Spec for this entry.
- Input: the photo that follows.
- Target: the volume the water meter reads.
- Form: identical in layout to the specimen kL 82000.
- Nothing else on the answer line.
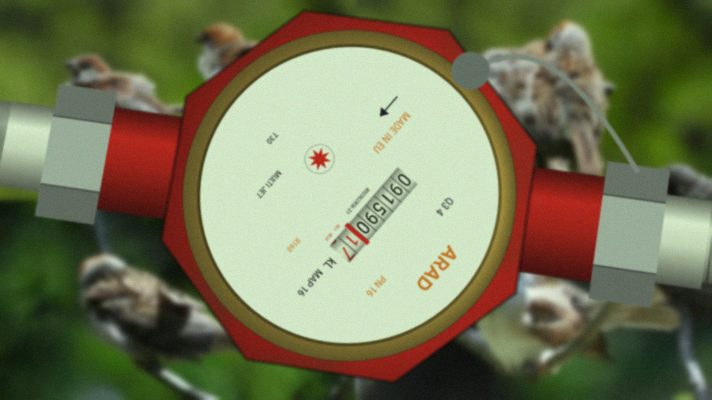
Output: kL 91590.17
